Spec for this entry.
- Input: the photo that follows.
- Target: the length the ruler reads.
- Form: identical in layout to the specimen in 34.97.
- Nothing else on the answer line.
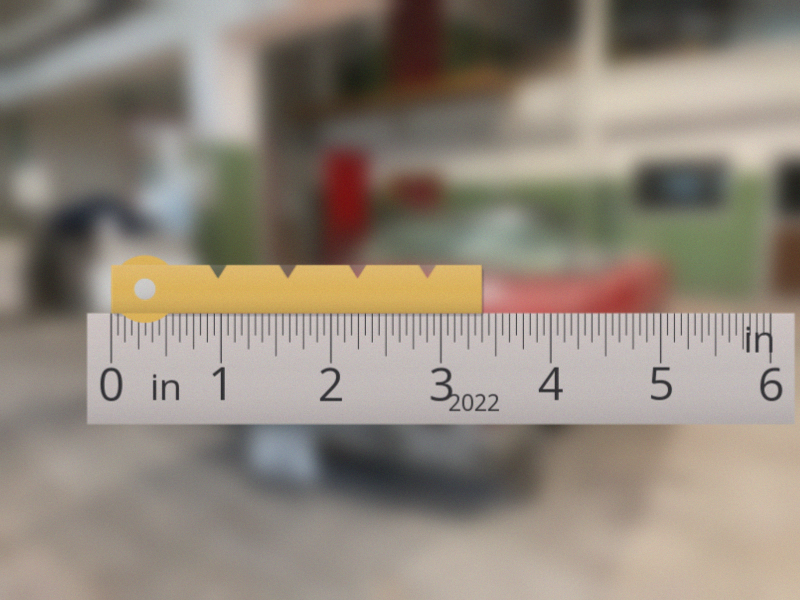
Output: in 3.375
